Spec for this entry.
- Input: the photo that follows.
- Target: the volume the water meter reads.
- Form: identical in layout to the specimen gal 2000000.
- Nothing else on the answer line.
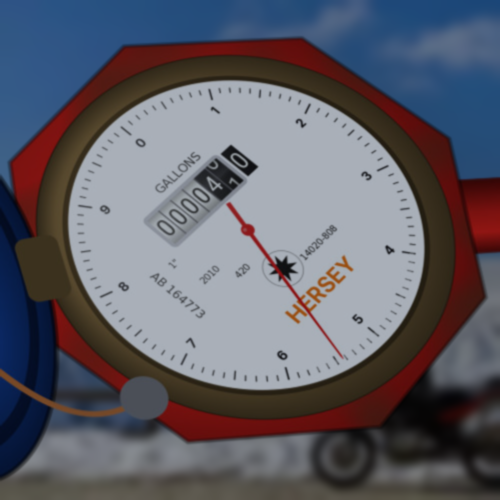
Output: gal 405.4
